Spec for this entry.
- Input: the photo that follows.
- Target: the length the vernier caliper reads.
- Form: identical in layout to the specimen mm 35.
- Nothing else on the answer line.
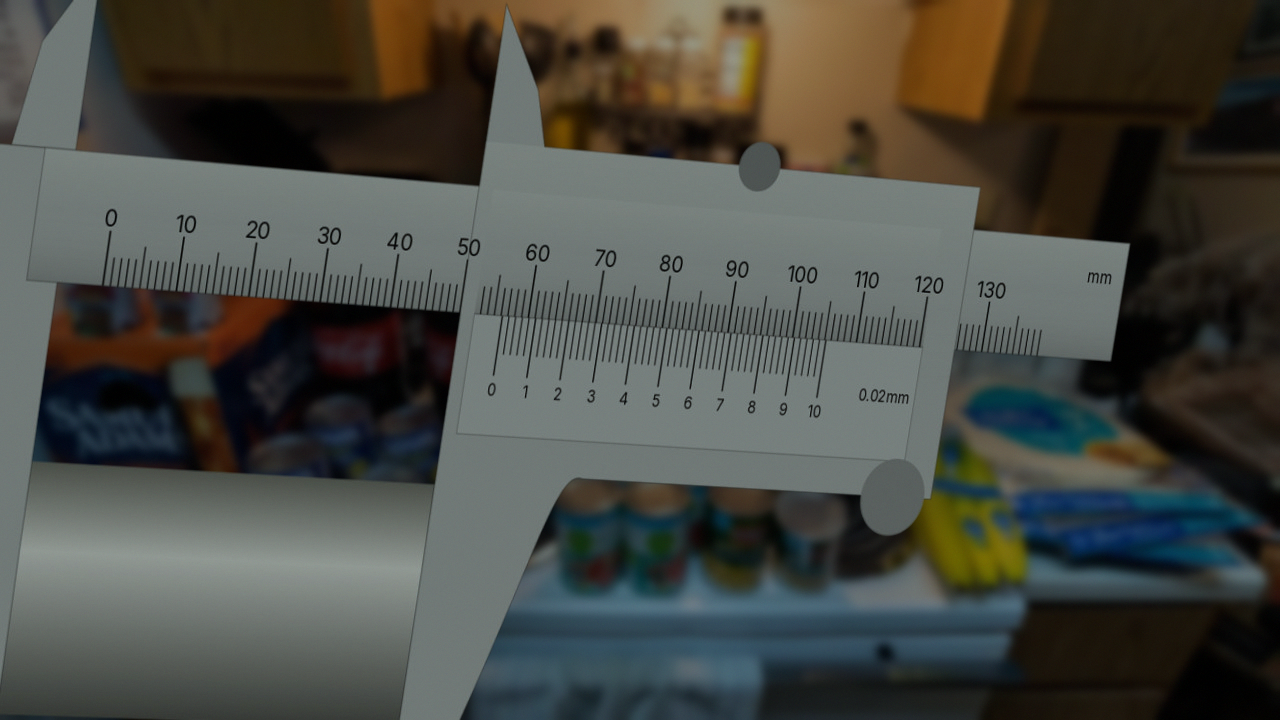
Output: mm 56.2
